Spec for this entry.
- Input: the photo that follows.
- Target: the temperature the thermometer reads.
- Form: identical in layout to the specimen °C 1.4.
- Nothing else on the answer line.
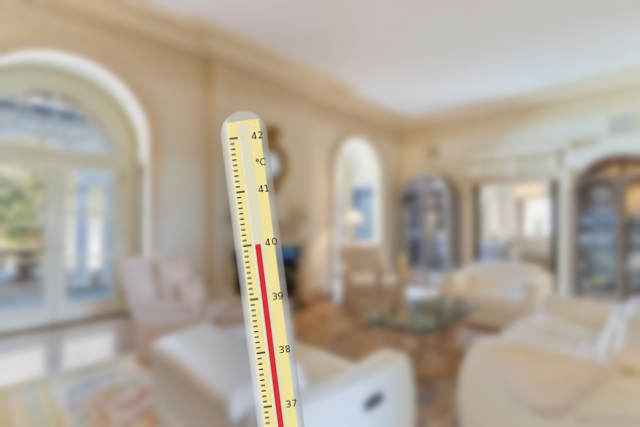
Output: °C 40
